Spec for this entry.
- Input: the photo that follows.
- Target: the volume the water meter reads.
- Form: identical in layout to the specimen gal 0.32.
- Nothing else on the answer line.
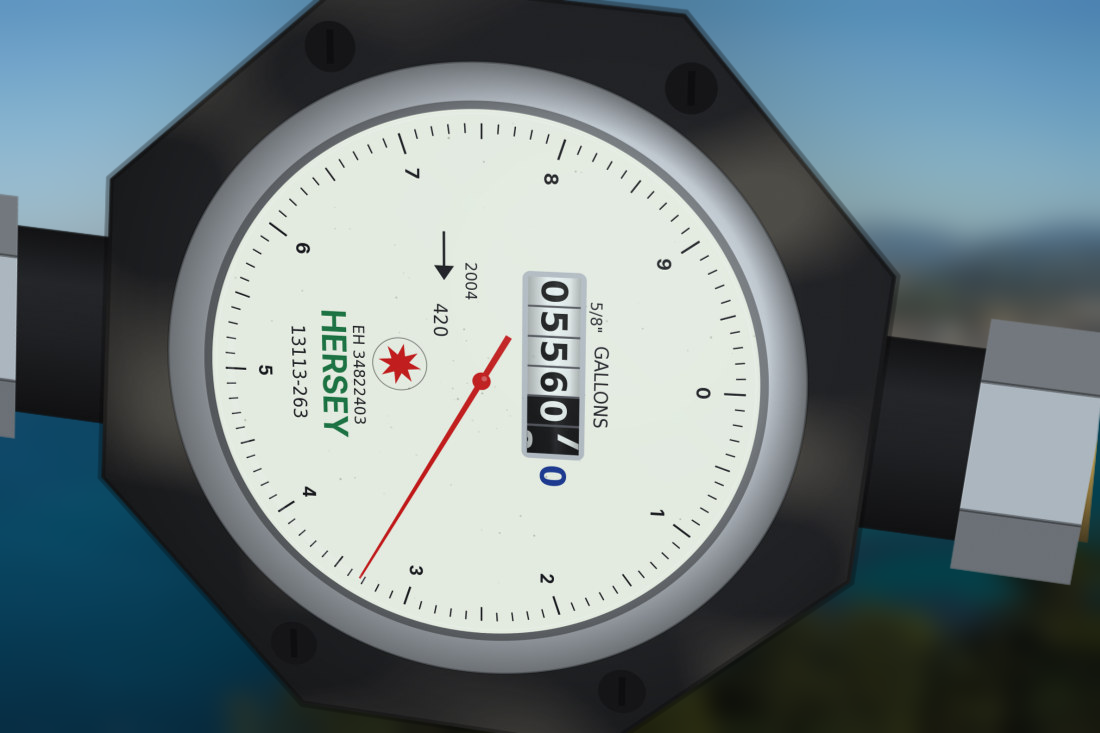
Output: gal 556073.3
